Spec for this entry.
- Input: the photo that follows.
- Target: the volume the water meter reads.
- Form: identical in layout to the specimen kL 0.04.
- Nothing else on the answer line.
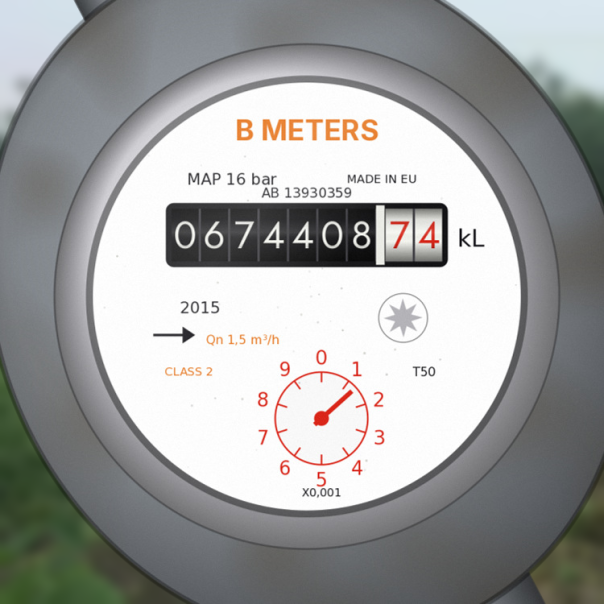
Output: kL 674408.741
